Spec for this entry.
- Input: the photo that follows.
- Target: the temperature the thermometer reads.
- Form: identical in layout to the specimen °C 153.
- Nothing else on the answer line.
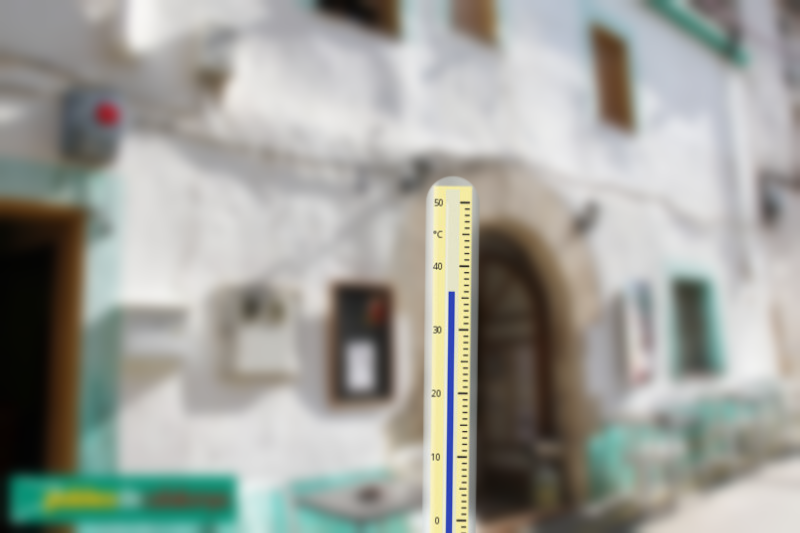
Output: °C 36
